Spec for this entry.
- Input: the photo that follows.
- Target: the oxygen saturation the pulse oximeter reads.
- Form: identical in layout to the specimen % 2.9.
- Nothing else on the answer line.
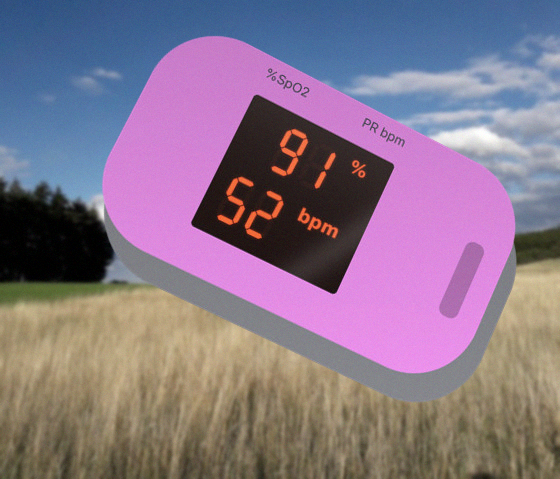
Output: % 91
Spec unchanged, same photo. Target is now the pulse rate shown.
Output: bpm 52
